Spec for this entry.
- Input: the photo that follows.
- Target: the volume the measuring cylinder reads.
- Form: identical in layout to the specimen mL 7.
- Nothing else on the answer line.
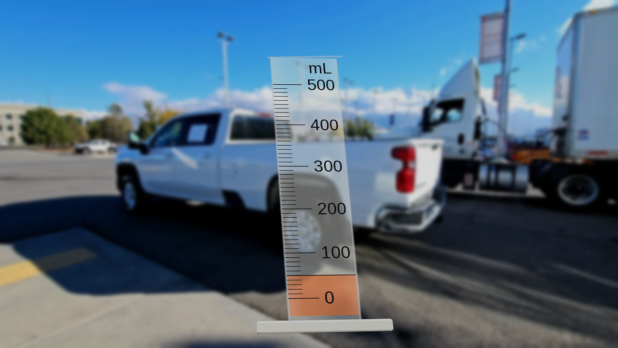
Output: mL 50
